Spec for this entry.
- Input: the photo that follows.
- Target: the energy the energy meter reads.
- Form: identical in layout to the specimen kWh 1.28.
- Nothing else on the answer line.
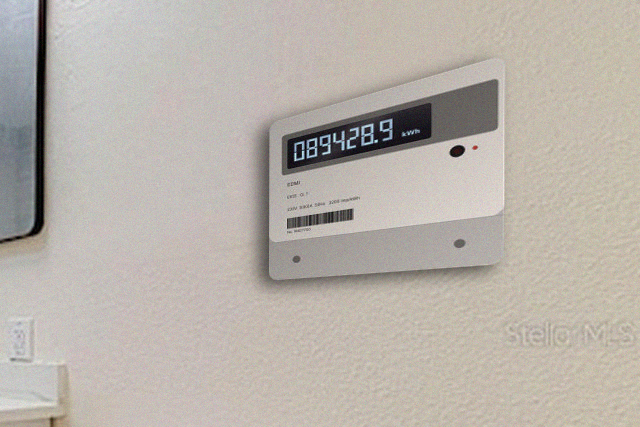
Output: kWh 89428.9
